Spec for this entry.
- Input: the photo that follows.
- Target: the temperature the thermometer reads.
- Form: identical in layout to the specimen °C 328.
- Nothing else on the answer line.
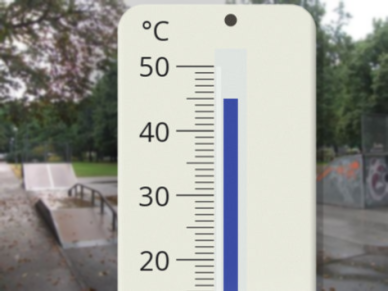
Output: °C 45
